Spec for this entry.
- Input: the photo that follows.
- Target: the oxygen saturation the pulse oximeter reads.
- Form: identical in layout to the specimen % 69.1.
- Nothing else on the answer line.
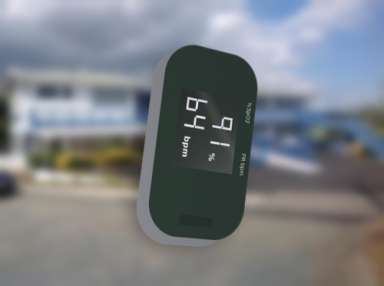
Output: % 91
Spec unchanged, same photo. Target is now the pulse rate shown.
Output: bpm 64
